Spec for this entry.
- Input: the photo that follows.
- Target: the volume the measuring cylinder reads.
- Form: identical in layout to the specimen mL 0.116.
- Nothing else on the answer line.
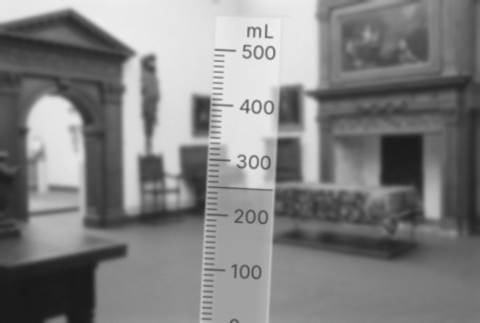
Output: mL 250
